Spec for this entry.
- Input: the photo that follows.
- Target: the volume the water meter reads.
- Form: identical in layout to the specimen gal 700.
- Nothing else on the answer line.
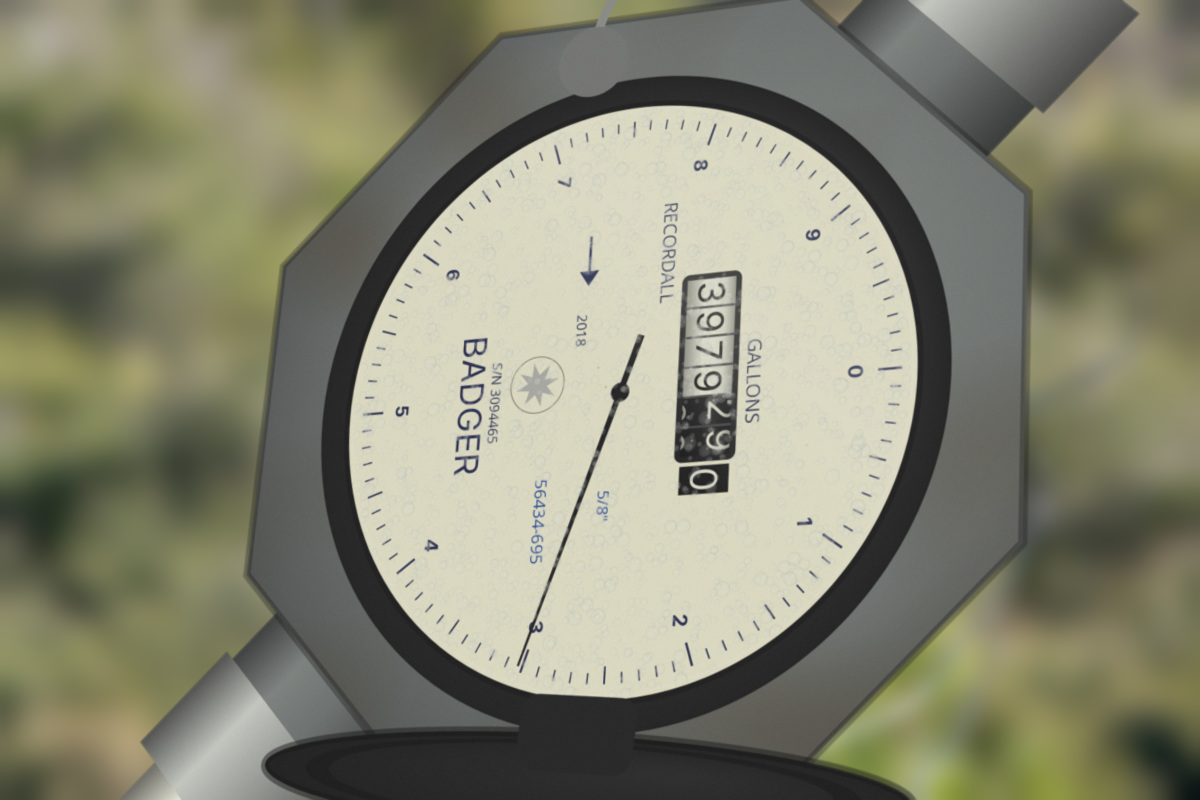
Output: gal 3979293.0
